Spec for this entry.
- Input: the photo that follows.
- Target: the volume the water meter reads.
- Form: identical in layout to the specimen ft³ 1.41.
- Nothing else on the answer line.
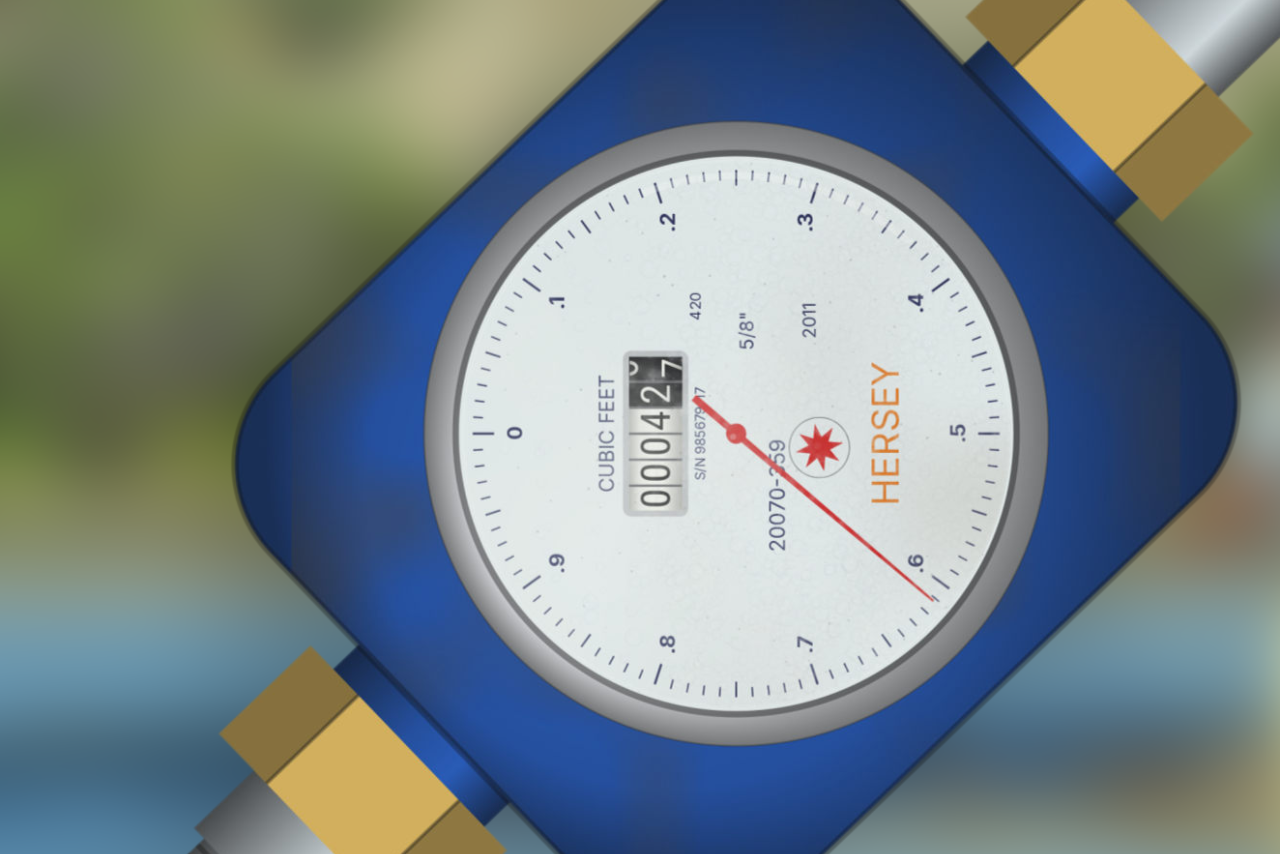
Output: ft³ 426.61
